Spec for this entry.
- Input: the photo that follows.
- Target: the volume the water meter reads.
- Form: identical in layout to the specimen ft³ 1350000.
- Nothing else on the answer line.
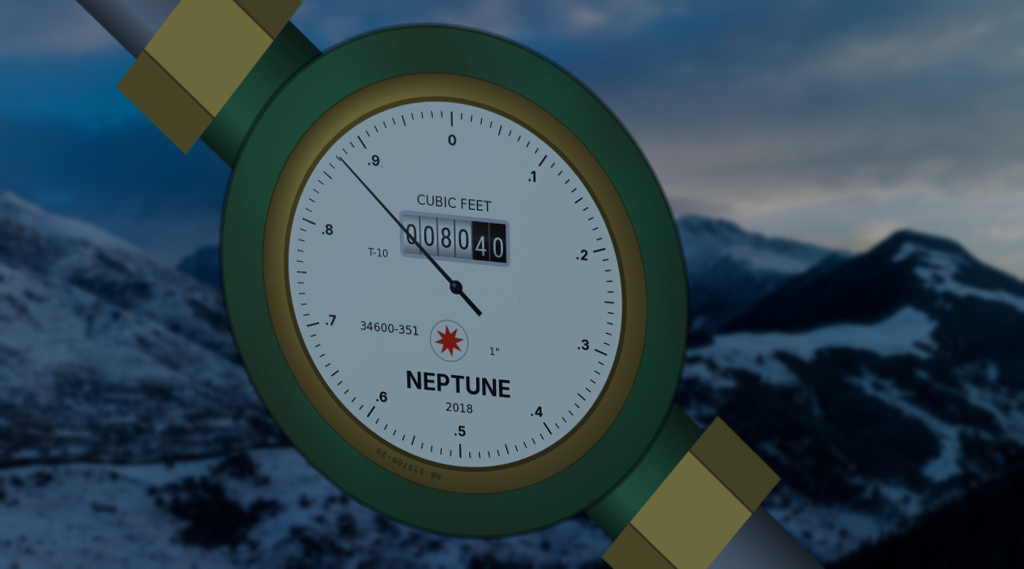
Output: ft³ 8039.87
